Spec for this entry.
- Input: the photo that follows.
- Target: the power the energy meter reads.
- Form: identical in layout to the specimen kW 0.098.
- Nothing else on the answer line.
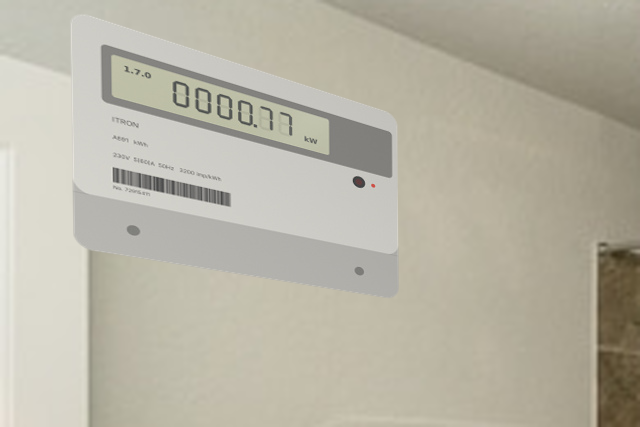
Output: kW 0.77
